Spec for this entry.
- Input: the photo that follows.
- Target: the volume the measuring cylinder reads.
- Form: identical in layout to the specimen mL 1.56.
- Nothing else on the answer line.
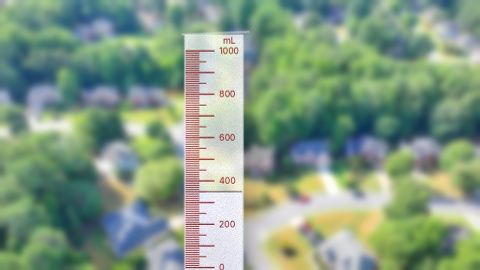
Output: mL 350
